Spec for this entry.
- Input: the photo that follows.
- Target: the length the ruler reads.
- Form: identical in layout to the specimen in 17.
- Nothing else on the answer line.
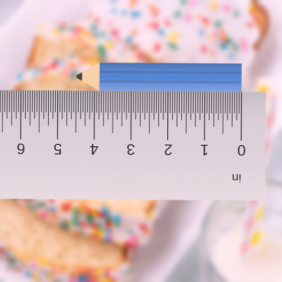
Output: in 4.5
